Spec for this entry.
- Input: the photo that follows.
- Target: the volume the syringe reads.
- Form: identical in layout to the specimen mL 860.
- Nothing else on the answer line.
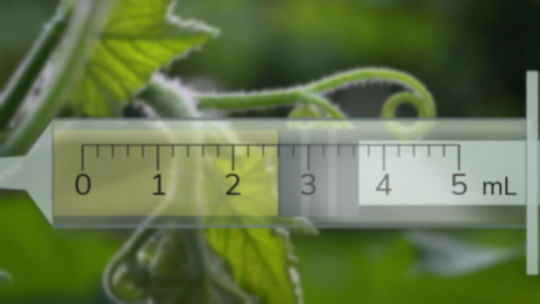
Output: mL 2.6
